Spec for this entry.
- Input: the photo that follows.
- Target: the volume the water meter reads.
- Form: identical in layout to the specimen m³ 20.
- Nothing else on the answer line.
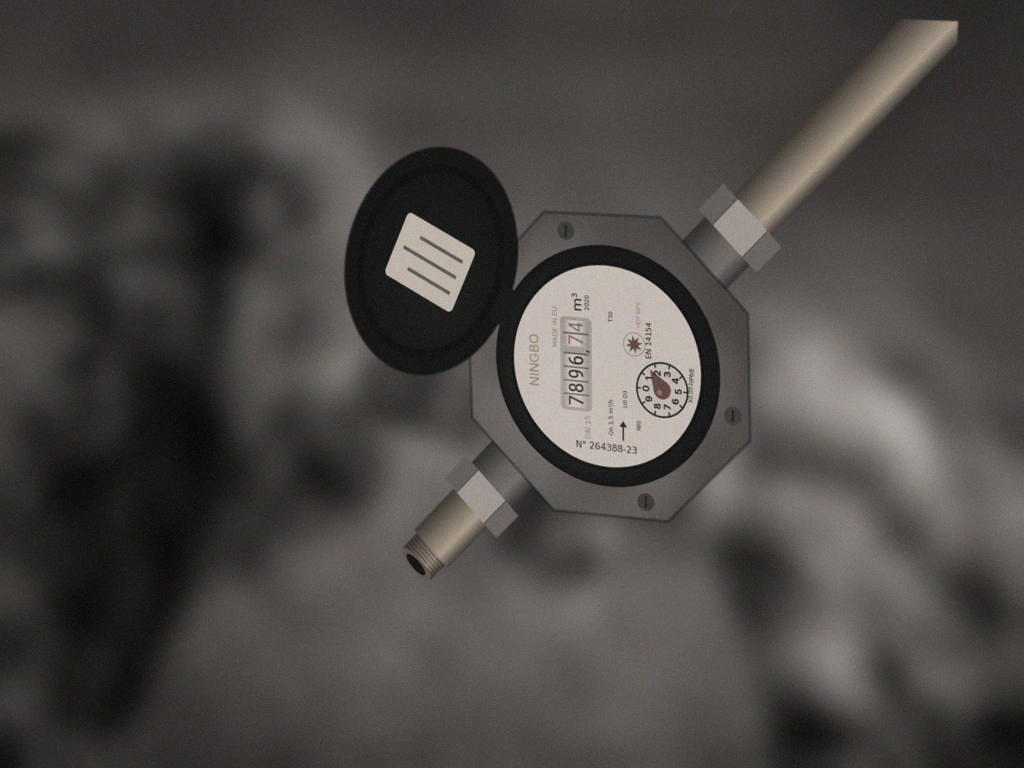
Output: m³ 7896.741
